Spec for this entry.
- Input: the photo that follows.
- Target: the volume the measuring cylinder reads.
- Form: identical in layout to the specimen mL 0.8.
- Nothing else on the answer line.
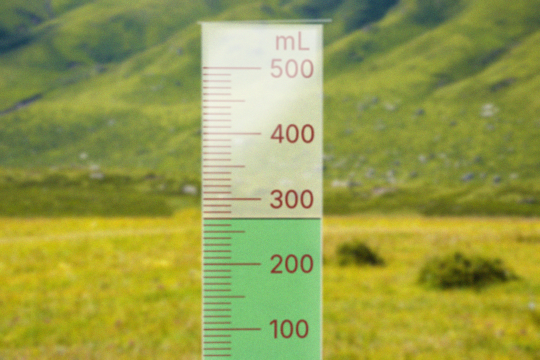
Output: mL 270
